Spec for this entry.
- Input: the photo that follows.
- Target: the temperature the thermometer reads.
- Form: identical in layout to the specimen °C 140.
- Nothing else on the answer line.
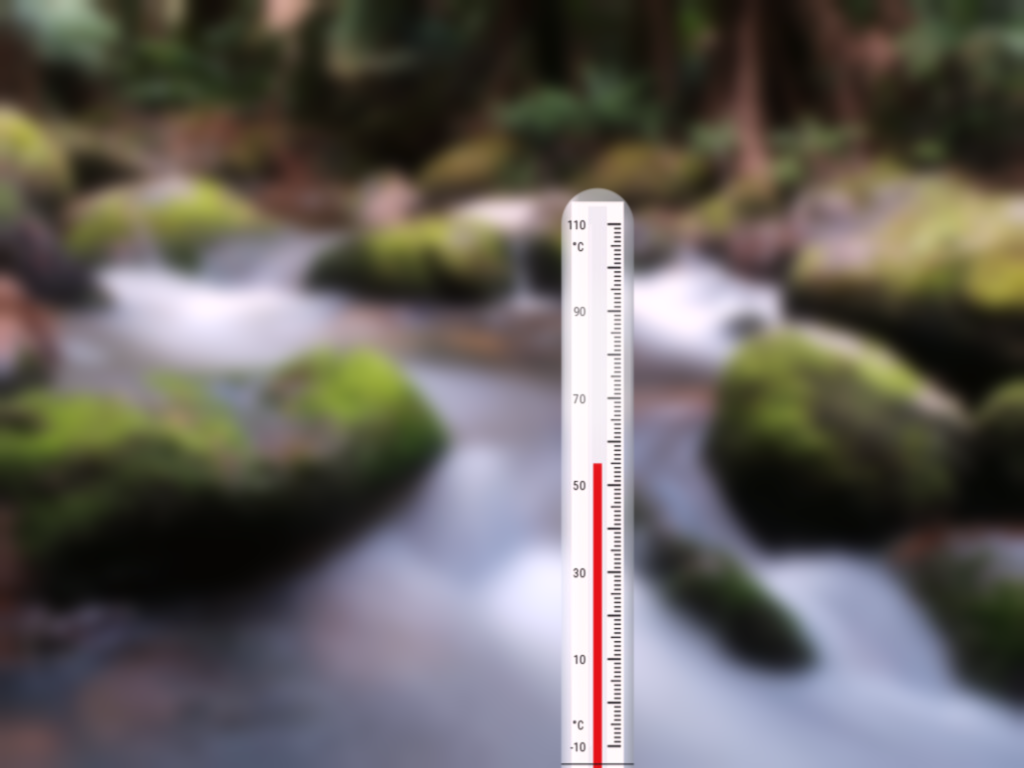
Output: °C 55
